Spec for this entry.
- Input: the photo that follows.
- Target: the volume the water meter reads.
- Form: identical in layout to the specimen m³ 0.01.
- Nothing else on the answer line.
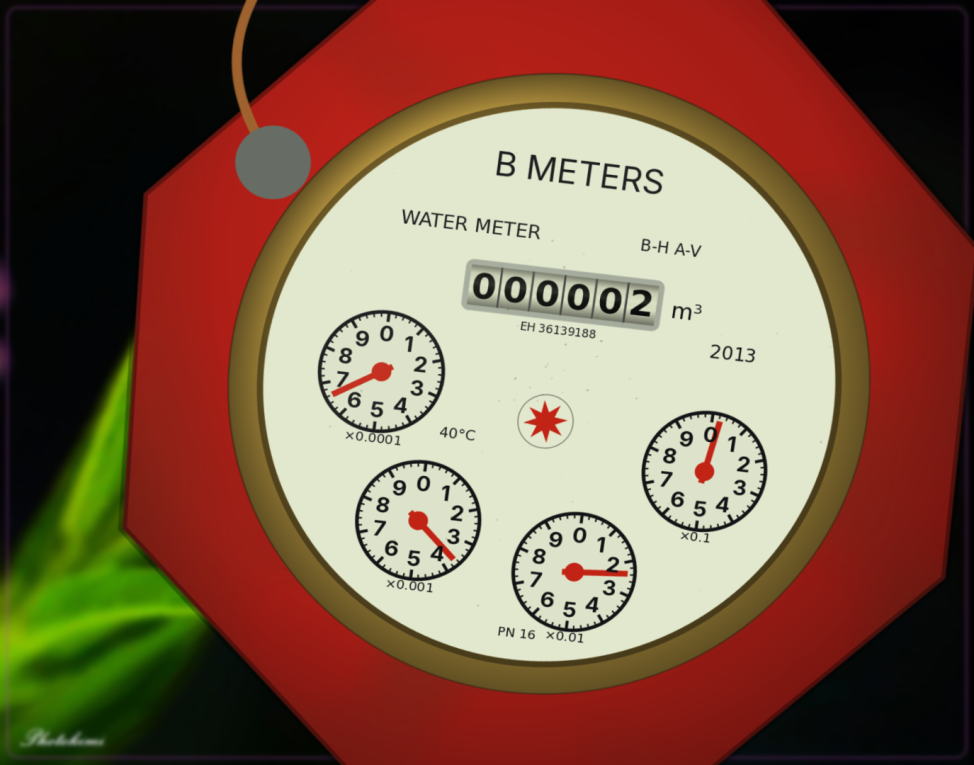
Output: m³ 2.0236
